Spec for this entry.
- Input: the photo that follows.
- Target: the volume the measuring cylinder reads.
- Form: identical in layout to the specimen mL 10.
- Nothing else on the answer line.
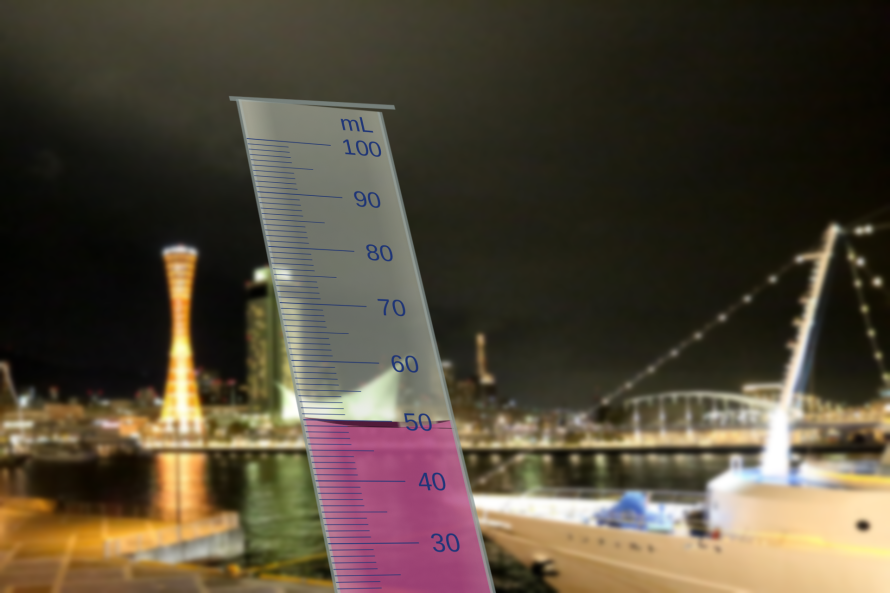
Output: mL 49
